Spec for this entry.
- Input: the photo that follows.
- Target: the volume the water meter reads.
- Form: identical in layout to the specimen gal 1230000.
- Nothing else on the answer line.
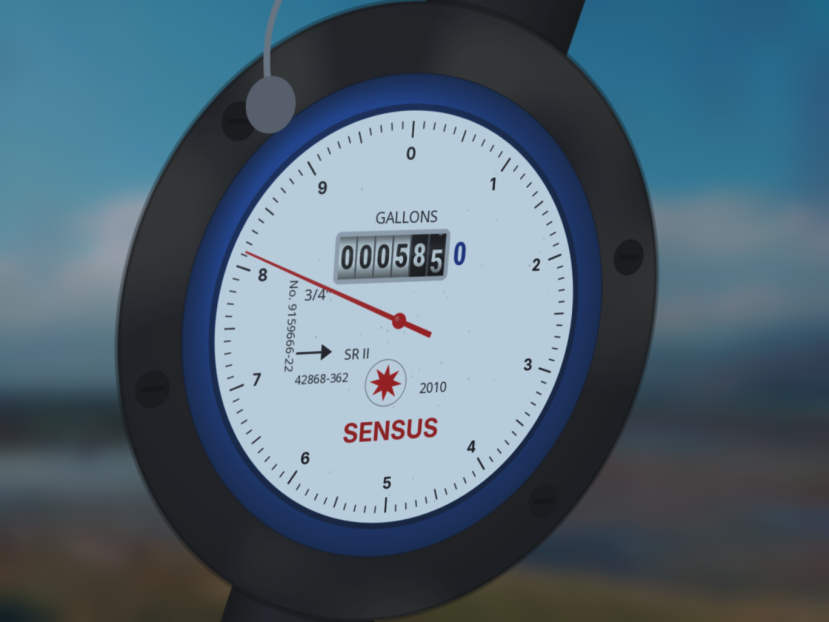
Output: gal 5848.1
